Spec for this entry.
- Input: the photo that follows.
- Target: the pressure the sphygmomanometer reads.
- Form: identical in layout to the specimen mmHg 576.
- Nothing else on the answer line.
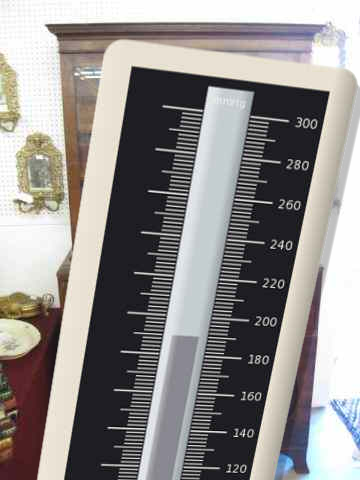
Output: mmHg 190
